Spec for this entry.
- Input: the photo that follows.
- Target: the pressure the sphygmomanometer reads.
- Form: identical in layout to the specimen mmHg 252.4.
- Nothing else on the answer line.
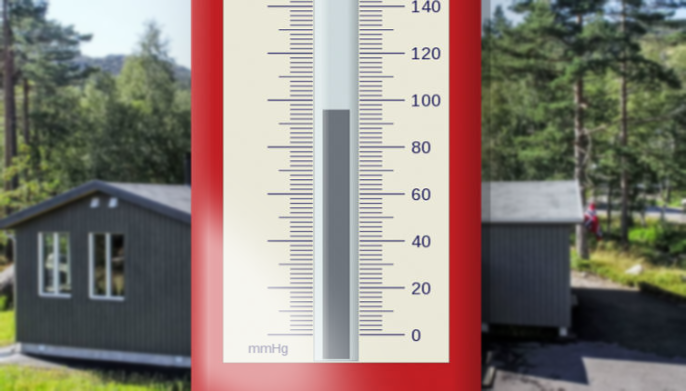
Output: mmHg 96
